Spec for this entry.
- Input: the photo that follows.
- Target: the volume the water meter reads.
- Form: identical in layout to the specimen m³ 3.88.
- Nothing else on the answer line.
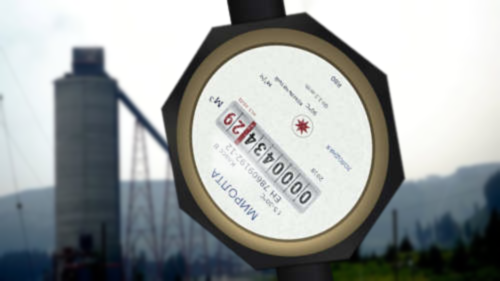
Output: m³ 434.29
